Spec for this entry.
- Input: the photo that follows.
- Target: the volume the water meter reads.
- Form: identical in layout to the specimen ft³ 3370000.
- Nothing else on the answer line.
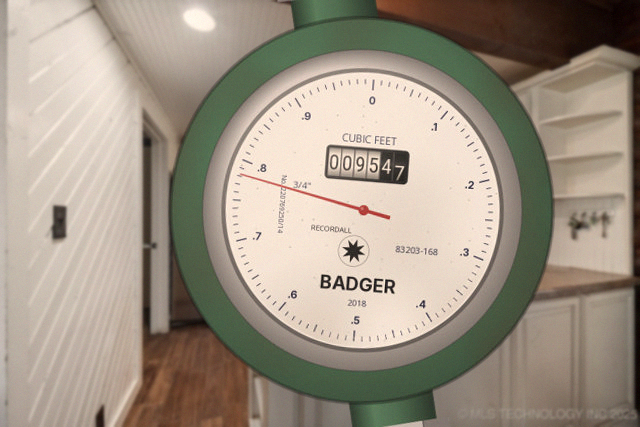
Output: ft³ 9546.78
